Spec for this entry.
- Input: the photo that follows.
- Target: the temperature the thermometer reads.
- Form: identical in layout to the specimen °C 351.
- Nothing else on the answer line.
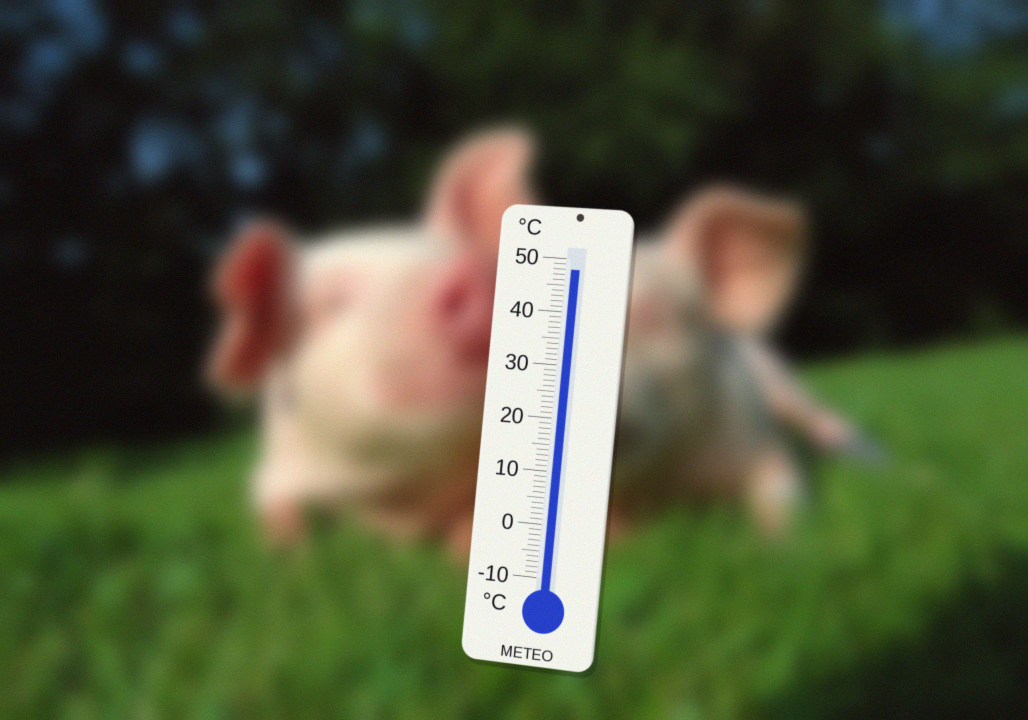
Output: °C 48
